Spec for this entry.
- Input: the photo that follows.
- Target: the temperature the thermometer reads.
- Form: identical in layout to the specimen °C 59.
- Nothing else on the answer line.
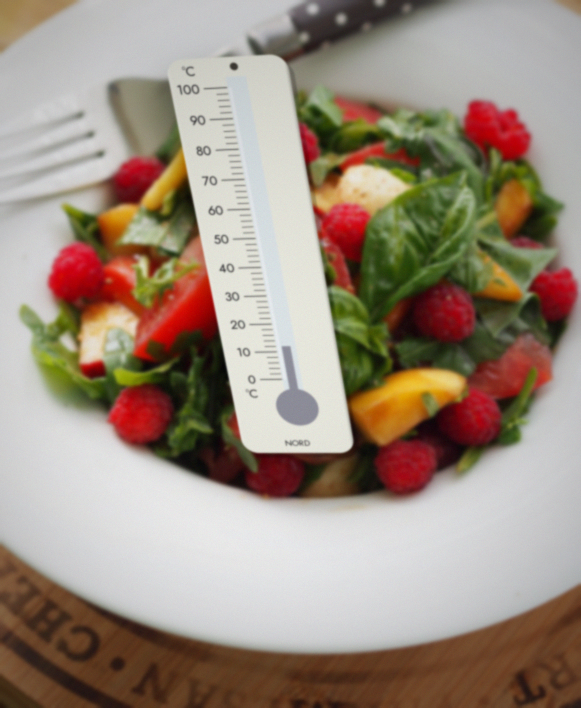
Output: °C 12
